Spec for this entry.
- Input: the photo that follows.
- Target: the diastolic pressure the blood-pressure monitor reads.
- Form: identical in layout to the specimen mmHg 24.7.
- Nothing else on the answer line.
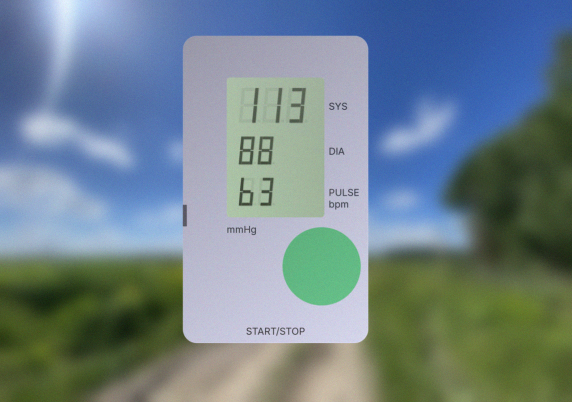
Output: mmHg 88
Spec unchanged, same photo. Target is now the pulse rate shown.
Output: bpm 63
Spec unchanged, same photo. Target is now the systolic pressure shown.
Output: mmHg 113
